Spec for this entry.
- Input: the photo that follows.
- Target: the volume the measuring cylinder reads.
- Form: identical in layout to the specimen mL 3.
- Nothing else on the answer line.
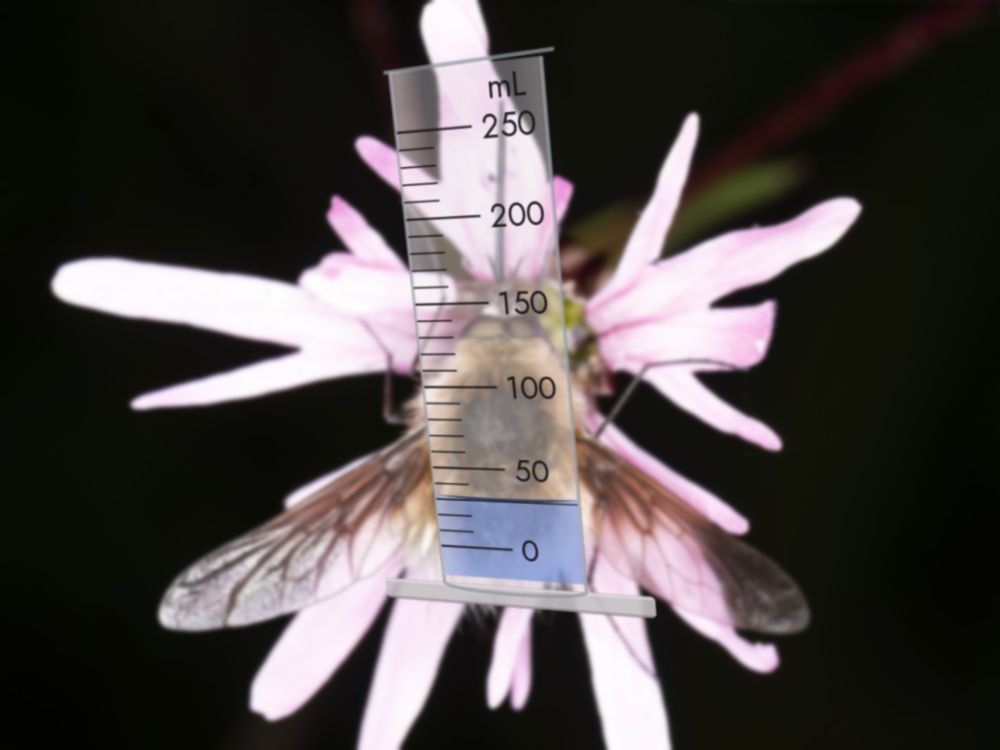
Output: mL 30
